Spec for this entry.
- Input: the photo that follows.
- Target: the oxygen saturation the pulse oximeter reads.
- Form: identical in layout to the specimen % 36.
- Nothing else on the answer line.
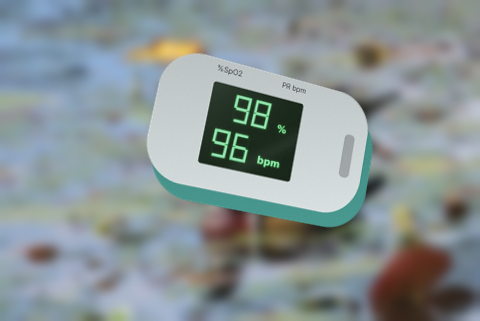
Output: % 98
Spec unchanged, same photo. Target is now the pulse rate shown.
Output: bpm 96
